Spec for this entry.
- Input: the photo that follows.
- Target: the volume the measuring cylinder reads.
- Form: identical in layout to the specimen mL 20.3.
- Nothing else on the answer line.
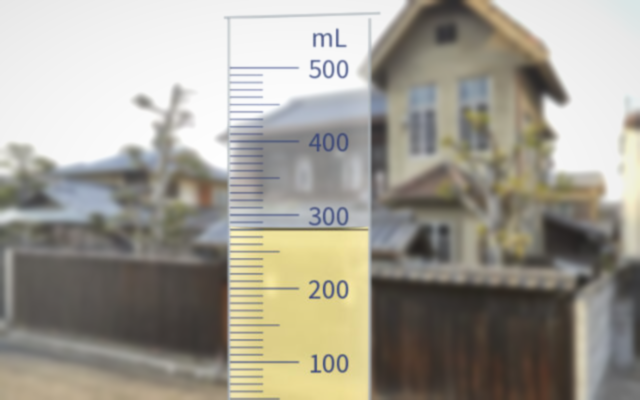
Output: mL 280
